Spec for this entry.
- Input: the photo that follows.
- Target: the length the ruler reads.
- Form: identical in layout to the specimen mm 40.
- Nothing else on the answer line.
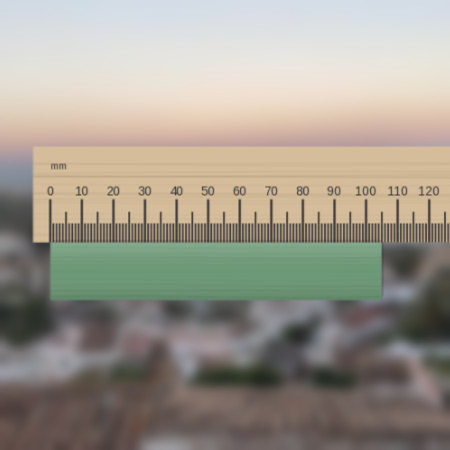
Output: mm 105
